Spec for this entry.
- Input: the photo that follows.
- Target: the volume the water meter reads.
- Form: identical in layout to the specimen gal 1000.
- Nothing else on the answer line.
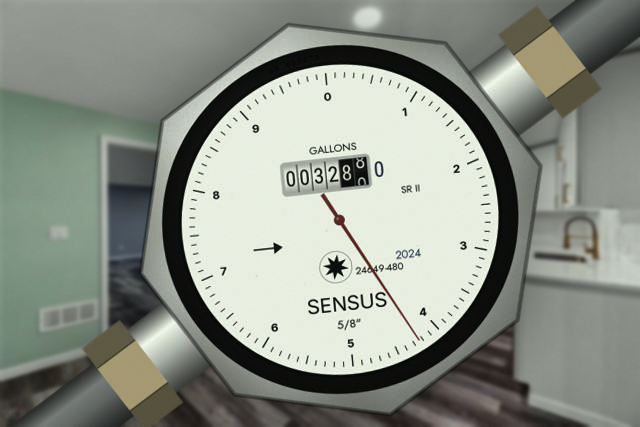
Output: gal 32884.2
